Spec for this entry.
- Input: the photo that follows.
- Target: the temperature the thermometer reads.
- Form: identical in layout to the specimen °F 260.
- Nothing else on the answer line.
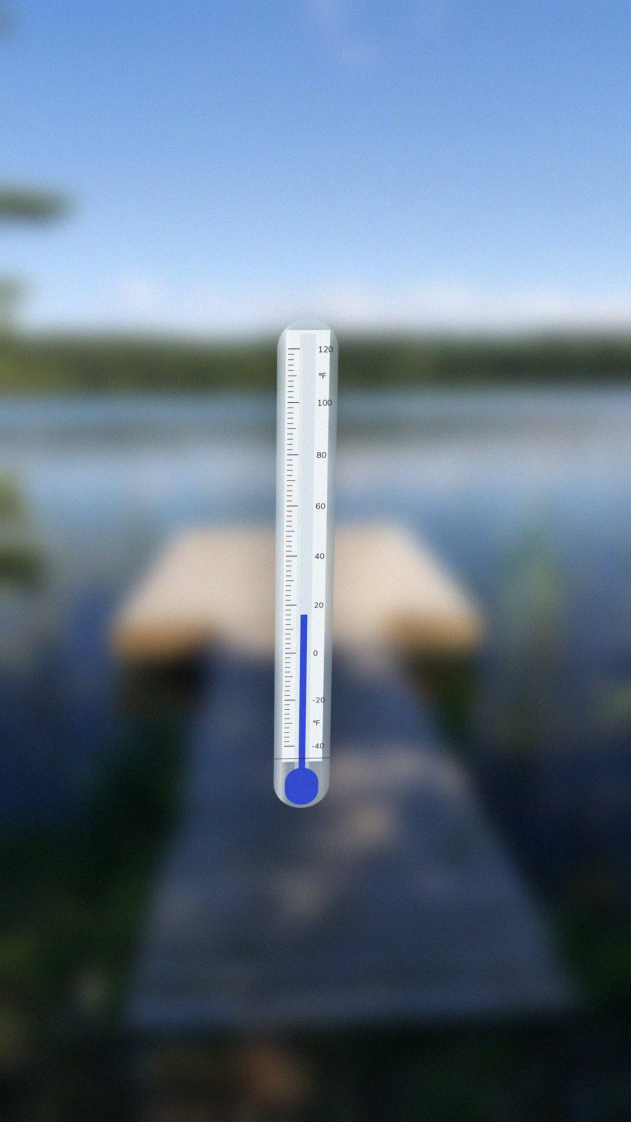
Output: °F 16
